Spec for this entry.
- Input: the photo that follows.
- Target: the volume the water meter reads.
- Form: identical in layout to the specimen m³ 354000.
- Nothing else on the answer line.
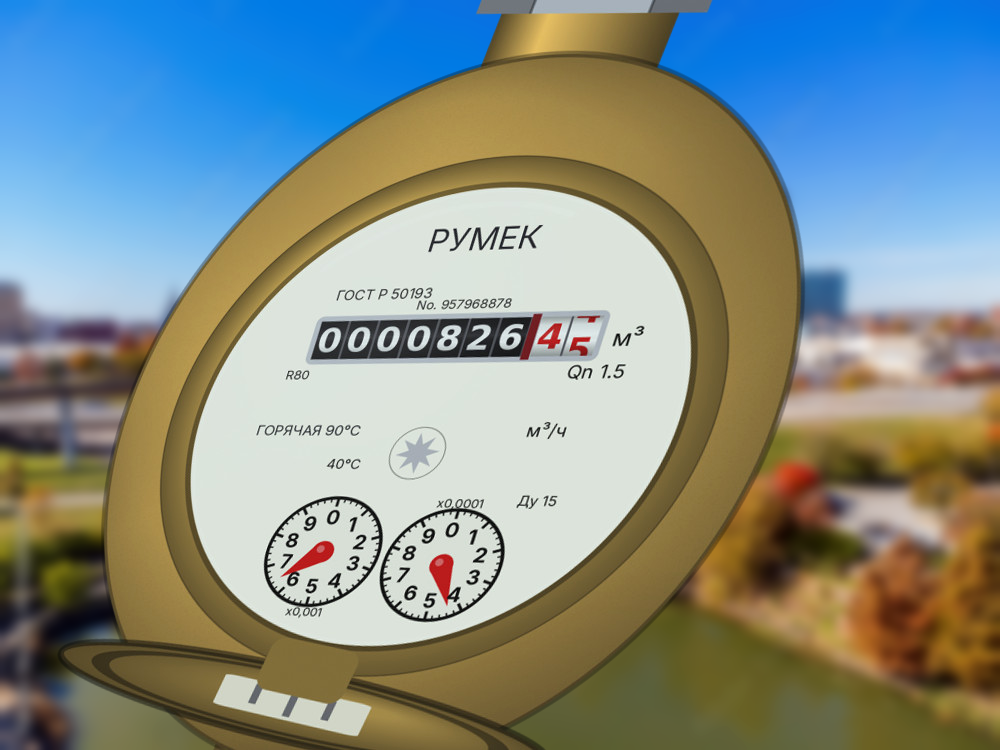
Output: m³ 826.4464
